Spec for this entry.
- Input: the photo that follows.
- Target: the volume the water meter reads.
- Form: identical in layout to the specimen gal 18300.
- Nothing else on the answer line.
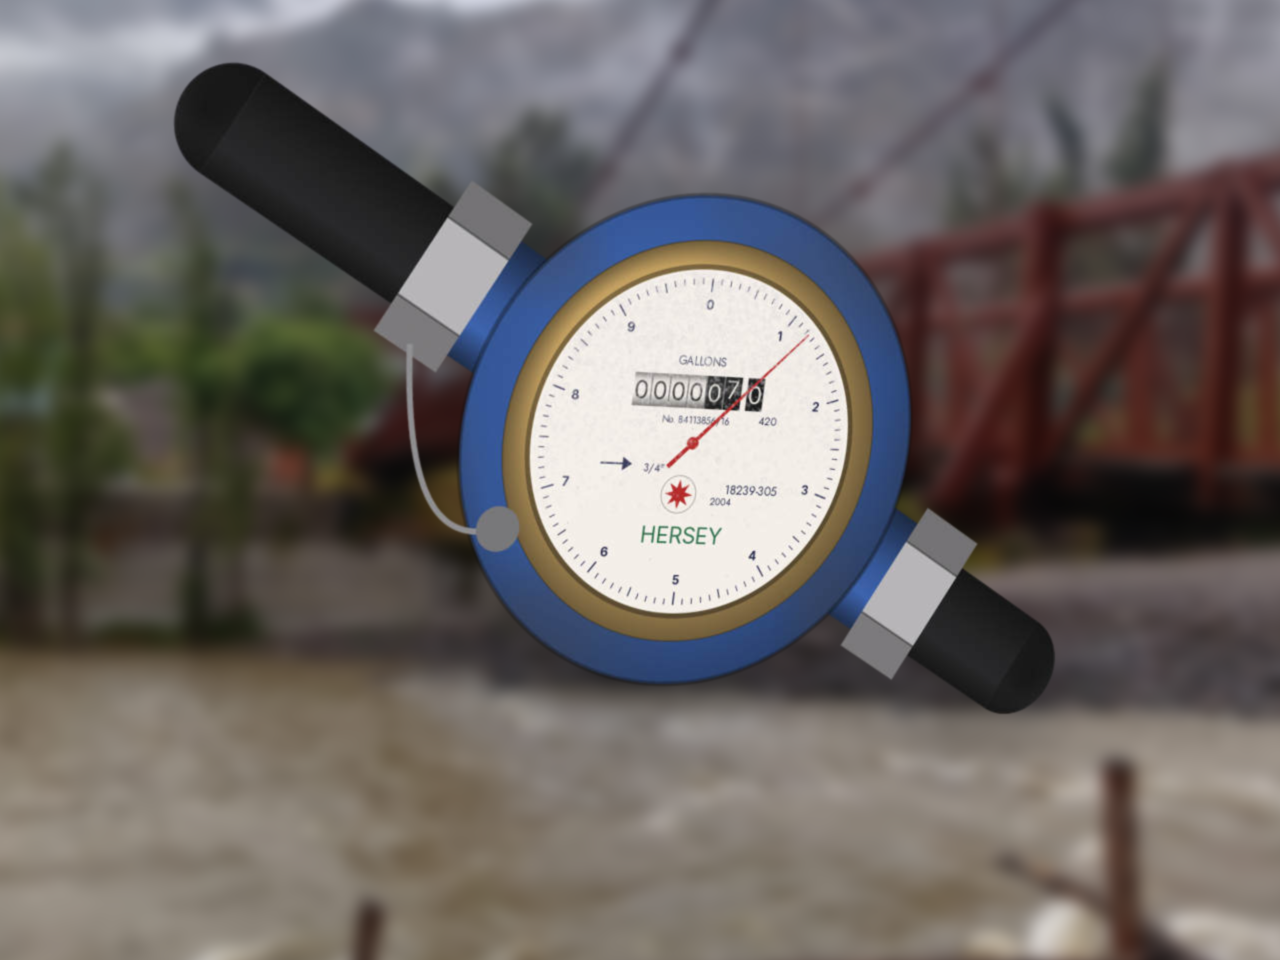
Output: gal 71.2
